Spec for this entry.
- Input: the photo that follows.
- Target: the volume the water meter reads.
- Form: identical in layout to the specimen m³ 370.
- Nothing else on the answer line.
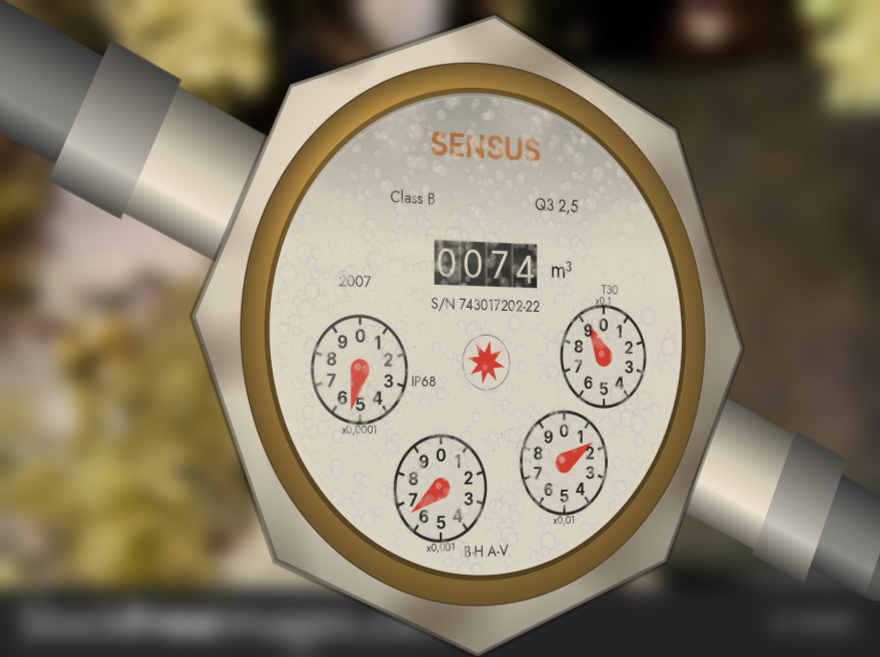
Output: m³ 73.9165
